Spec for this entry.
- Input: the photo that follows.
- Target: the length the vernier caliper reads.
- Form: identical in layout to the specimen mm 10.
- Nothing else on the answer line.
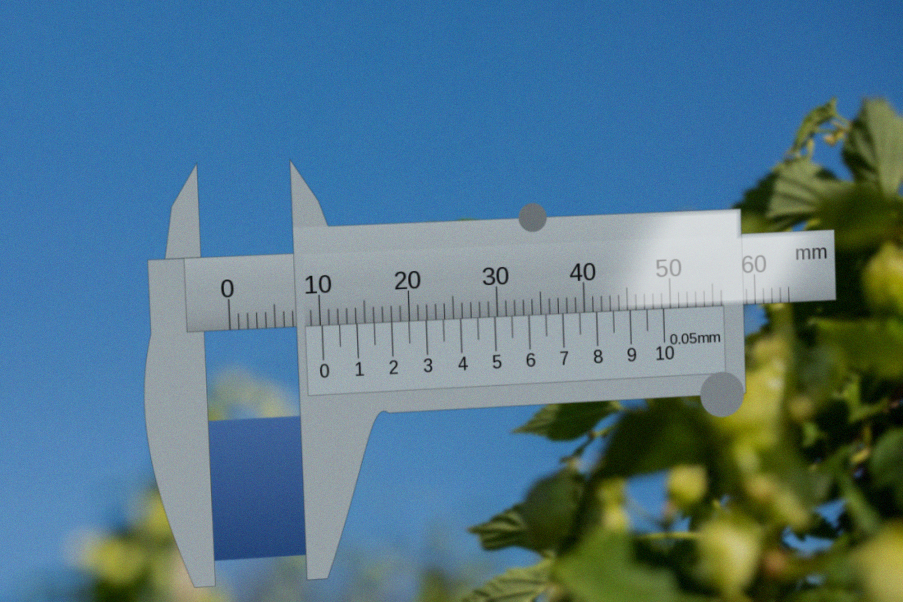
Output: mm 10.2
